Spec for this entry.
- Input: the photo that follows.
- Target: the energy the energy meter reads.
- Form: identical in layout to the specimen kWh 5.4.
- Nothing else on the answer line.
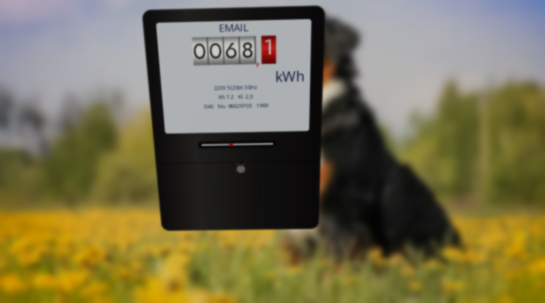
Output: kWh 68.1
